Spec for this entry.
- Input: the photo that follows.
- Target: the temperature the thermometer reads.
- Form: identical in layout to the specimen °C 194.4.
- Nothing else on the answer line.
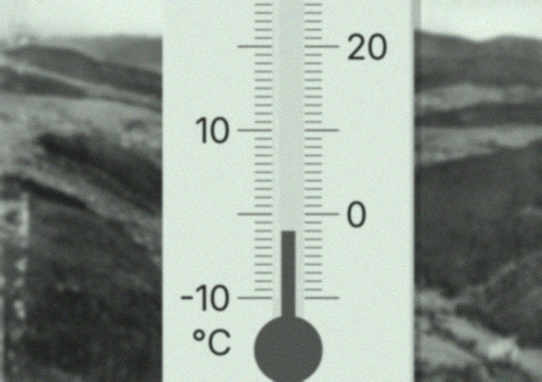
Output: °C -2
